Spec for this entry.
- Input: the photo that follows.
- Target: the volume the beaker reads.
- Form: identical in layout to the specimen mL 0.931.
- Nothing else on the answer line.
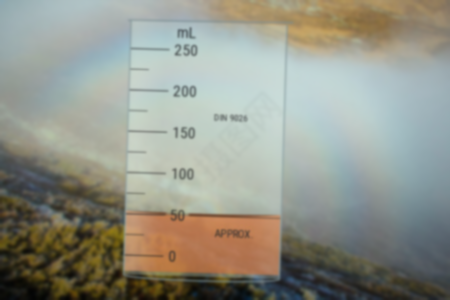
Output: mL 50
